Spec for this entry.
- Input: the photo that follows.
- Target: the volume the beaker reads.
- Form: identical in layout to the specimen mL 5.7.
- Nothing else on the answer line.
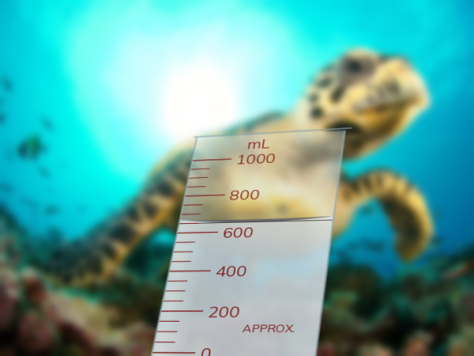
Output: mL 650
